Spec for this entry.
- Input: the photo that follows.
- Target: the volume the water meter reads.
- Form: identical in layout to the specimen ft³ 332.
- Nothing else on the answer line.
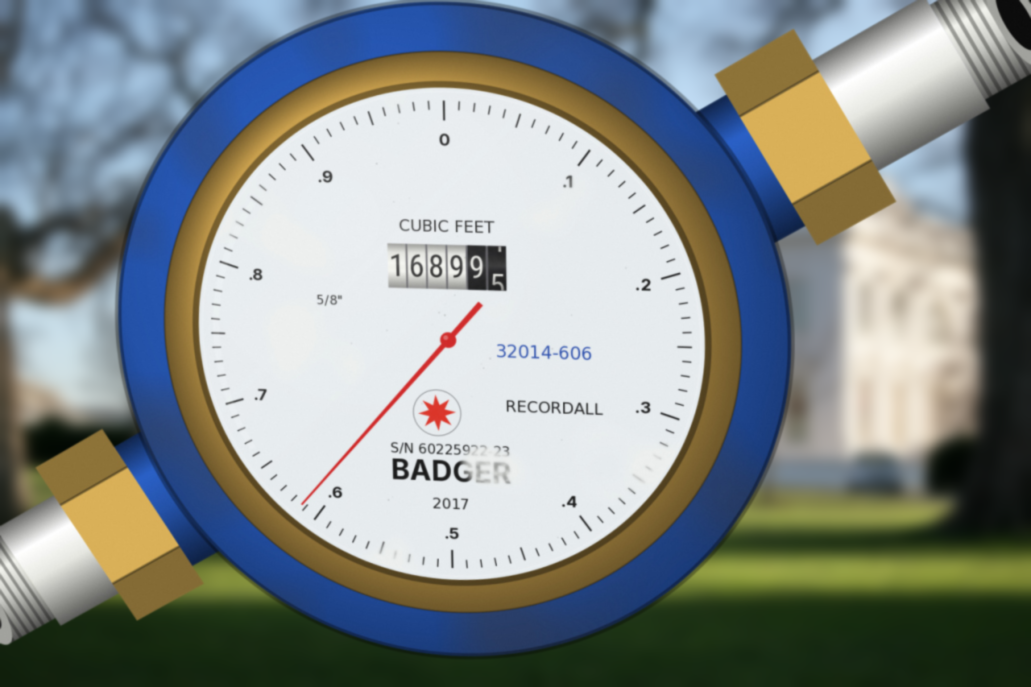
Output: ft³ 168994.61
